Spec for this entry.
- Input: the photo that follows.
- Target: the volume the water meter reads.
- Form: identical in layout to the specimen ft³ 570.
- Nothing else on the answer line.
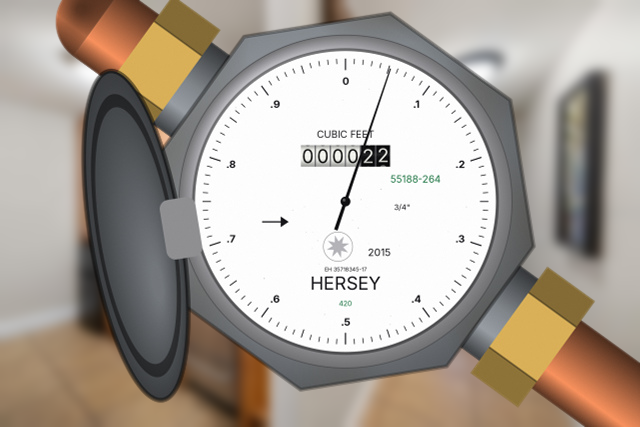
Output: ft³ 22.05
